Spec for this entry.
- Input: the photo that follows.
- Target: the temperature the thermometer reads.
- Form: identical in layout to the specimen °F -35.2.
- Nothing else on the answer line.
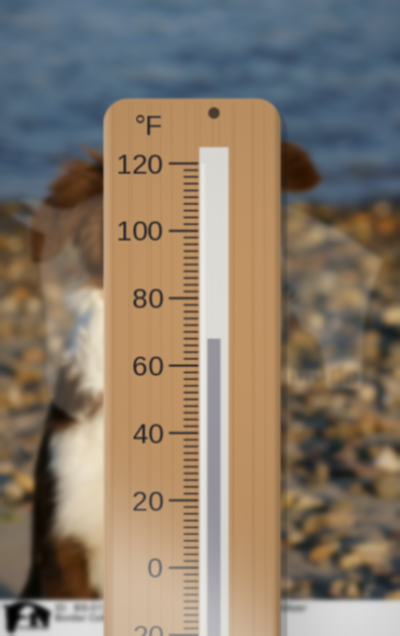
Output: °F 68
